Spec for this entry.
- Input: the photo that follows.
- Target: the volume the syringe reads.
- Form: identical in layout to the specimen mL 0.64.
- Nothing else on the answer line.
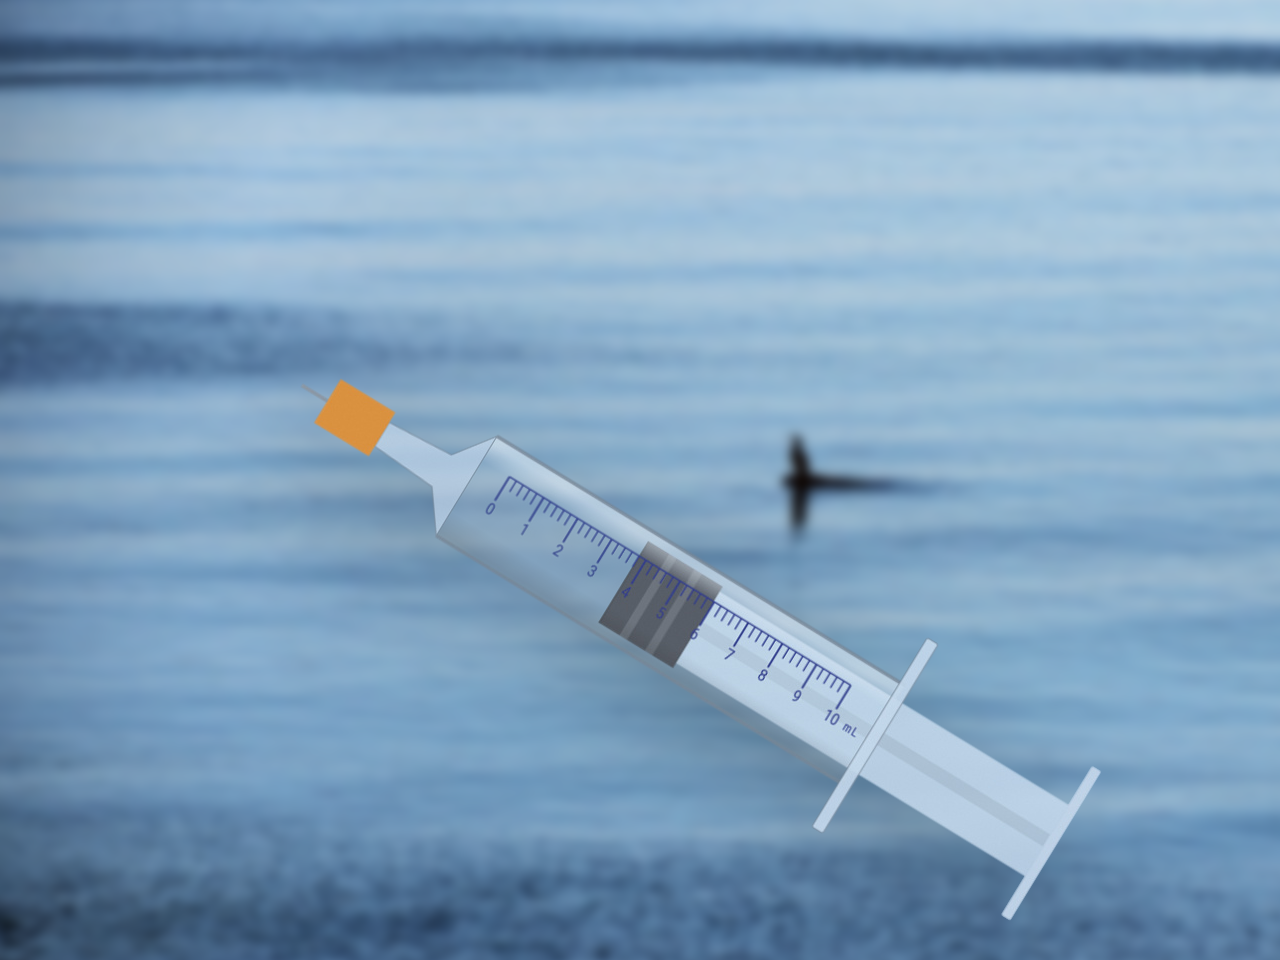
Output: mL 3.8
